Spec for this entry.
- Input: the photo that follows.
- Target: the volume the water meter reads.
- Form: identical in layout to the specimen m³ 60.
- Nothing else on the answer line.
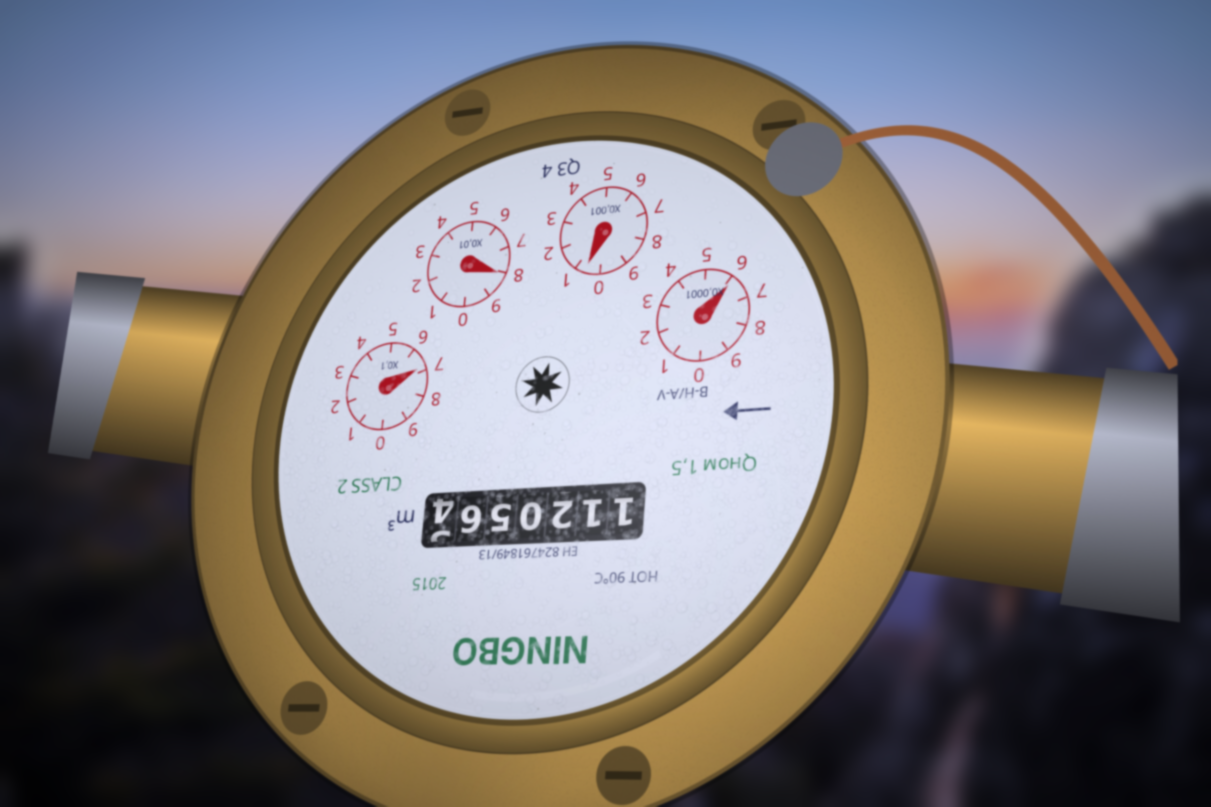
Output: m³ 1120563.6806
